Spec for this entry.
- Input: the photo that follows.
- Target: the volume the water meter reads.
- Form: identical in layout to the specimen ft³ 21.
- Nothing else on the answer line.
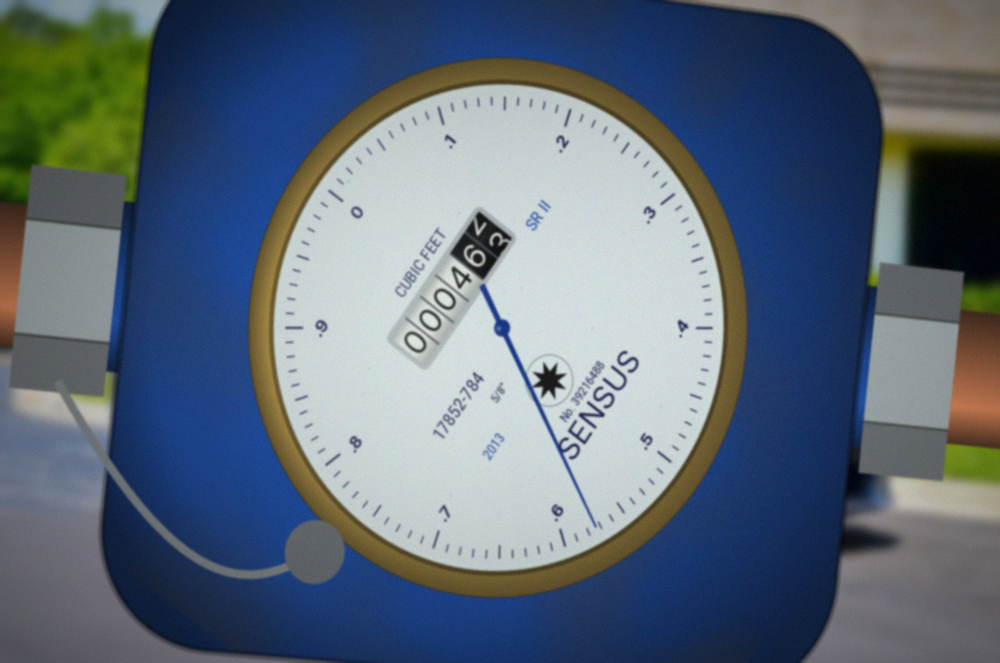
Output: ft³ 462.57
